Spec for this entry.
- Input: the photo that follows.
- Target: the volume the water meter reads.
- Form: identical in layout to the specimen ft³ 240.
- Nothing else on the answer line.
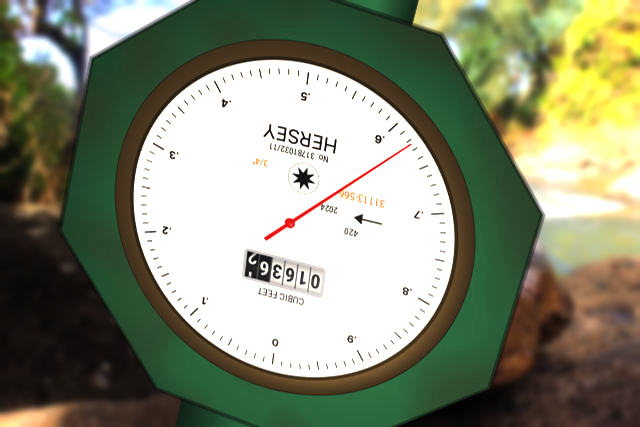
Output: ft³ 16361.62
